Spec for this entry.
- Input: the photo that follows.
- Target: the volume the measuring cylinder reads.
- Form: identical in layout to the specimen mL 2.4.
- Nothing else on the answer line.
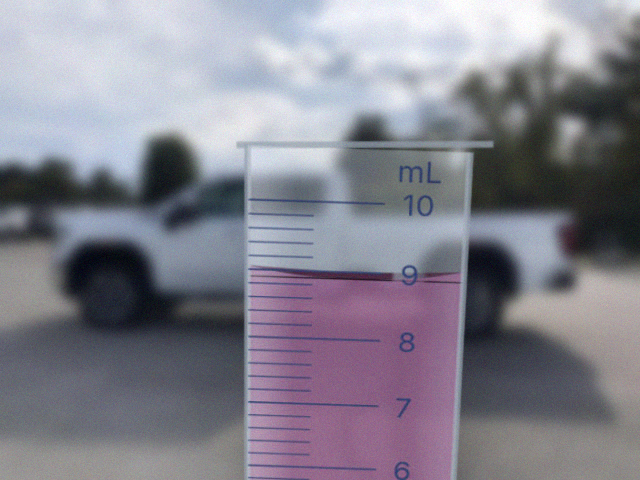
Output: mL 8.9
